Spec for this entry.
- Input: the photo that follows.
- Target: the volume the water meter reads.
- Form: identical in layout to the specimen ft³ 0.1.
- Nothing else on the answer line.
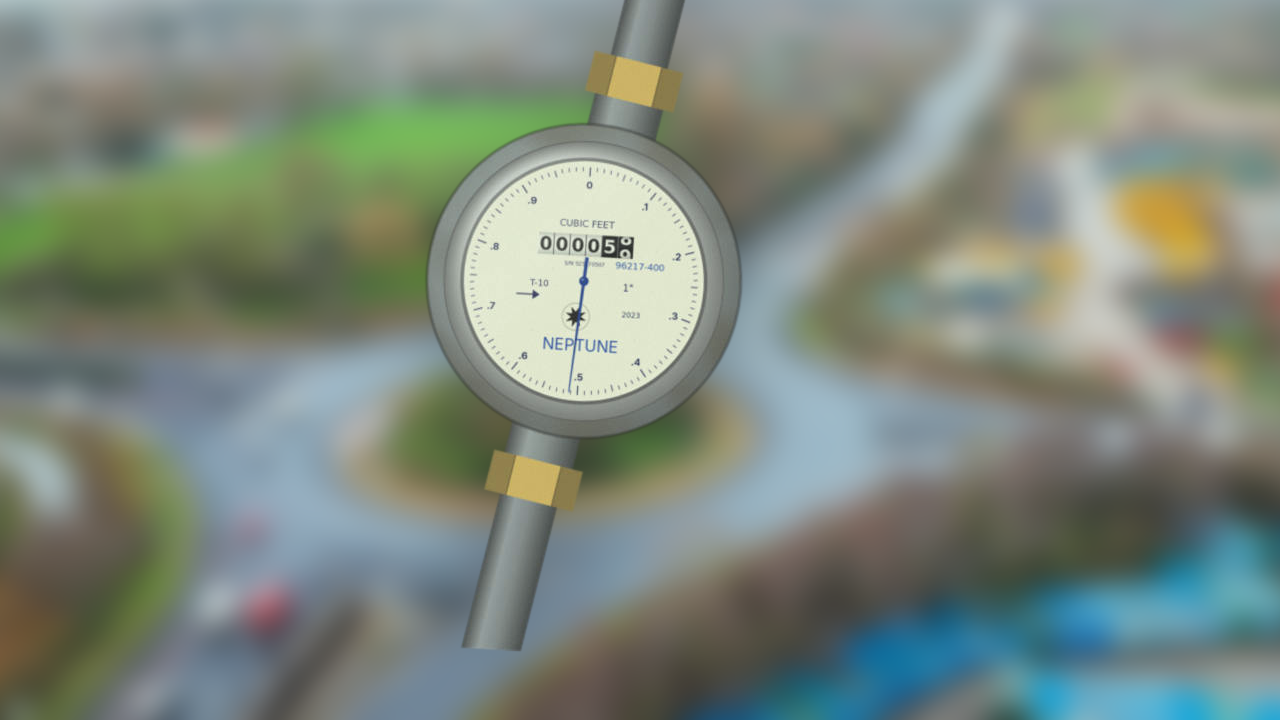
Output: ft³ 58.51
